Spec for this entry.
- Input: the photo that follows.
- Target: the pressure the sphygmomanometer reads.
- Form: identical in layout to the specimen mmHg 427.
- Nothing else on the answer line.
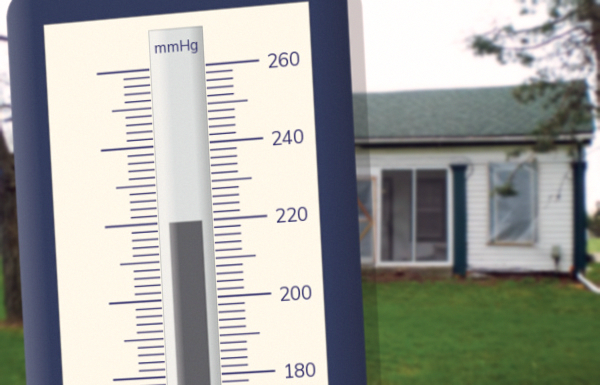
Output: mmHg 220
